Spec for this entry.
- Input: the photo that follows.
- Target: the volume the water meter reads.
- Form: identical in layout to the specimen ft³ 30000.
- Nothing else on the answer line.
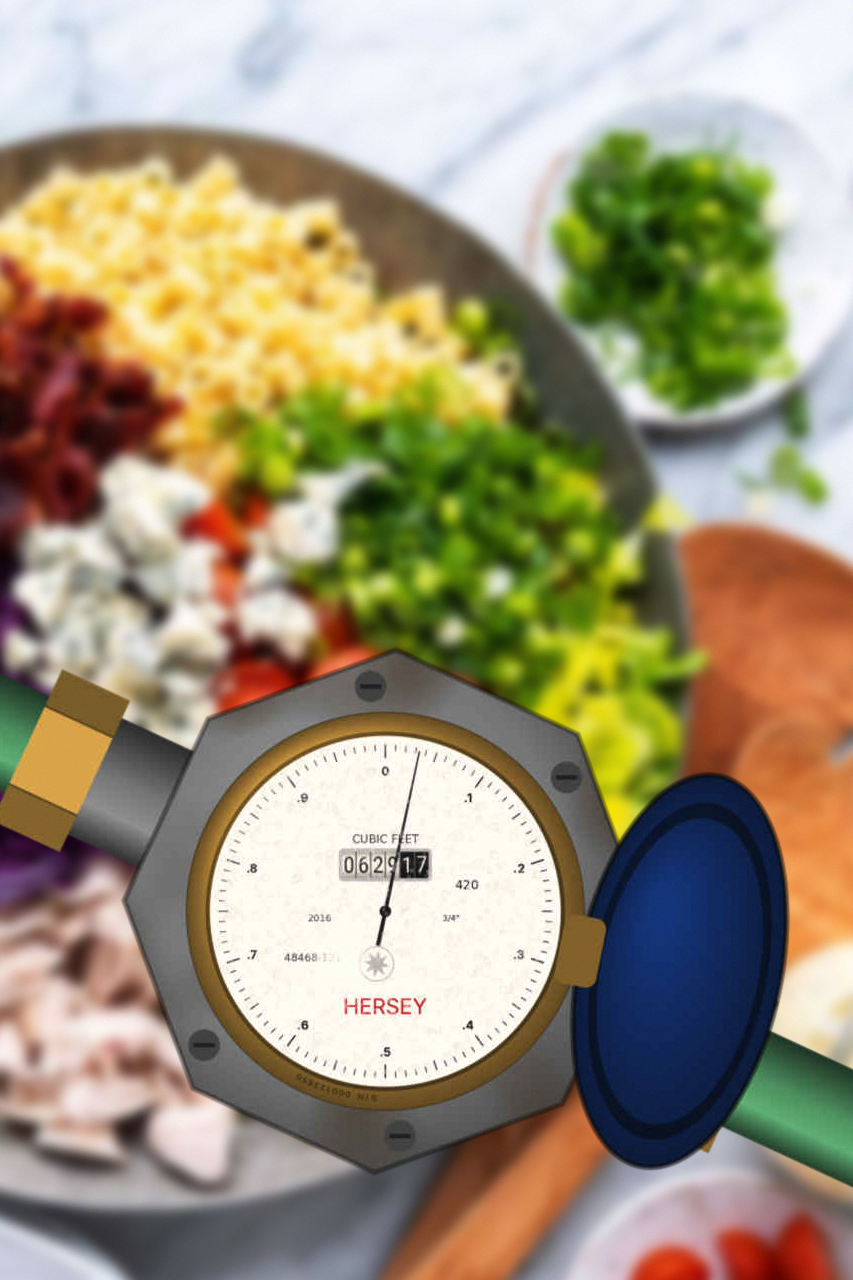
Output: ft³ 62917.03
